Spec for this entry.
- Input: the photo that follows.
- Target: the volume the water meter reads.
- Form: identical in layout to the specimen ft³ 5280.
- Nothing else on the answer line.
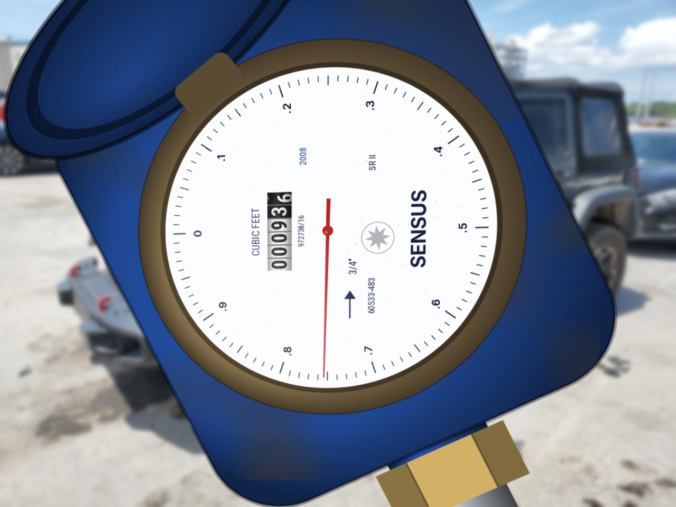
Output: ft³ 935.75
